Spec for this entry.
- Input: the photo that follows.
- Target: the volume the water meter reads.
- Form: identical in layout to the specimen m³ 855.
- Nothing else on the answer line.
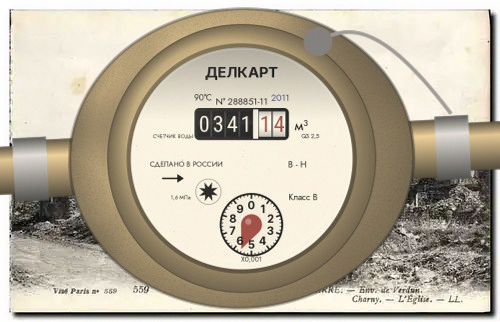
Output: m³ 341.145
